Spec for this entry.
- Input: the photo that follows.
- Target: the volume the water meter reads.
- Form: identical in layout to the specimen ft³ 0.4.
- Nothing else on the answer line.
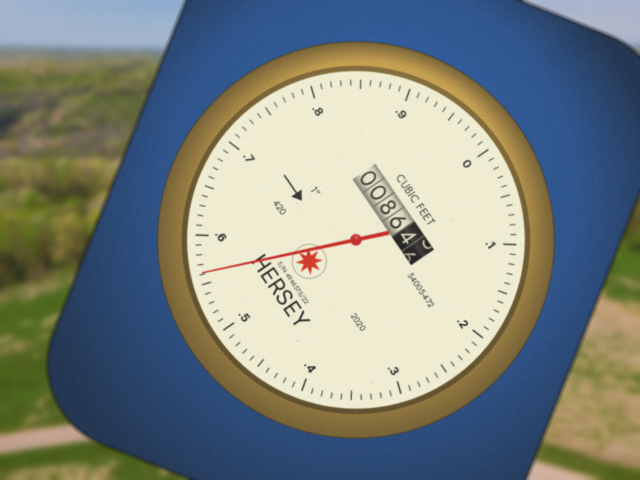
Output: ft³ 8645.56
